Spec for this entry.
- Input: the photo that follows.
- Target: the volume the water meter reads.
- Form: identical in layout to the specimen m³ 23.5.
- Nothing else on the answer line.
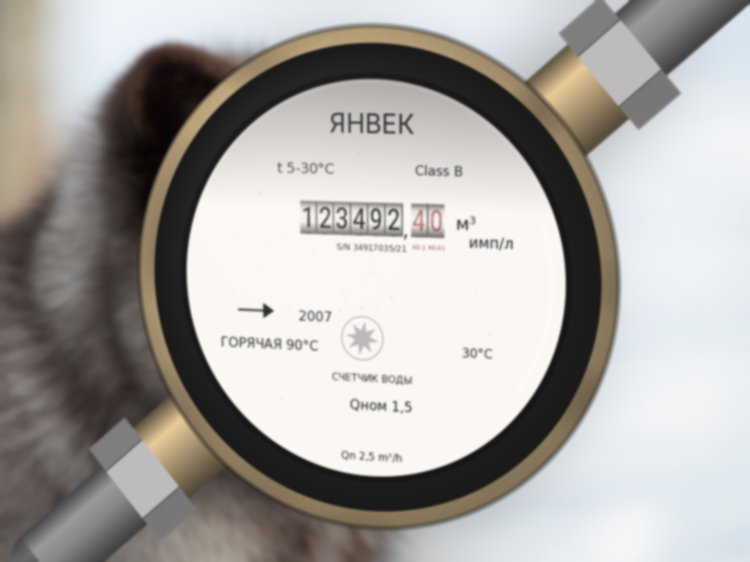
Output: m³ 123492.40
